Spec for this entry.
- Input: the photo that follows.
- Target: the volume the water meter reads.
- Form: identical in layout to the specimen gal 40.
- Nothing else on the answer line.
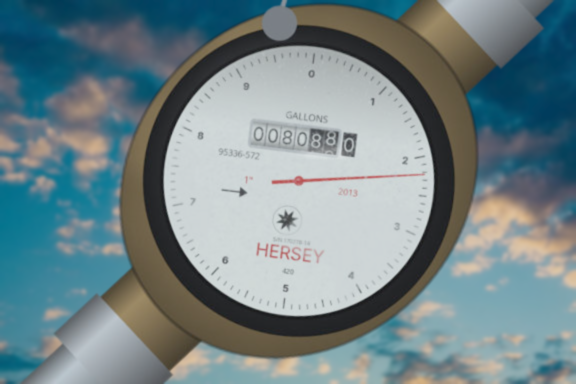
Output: gal 80882.2
